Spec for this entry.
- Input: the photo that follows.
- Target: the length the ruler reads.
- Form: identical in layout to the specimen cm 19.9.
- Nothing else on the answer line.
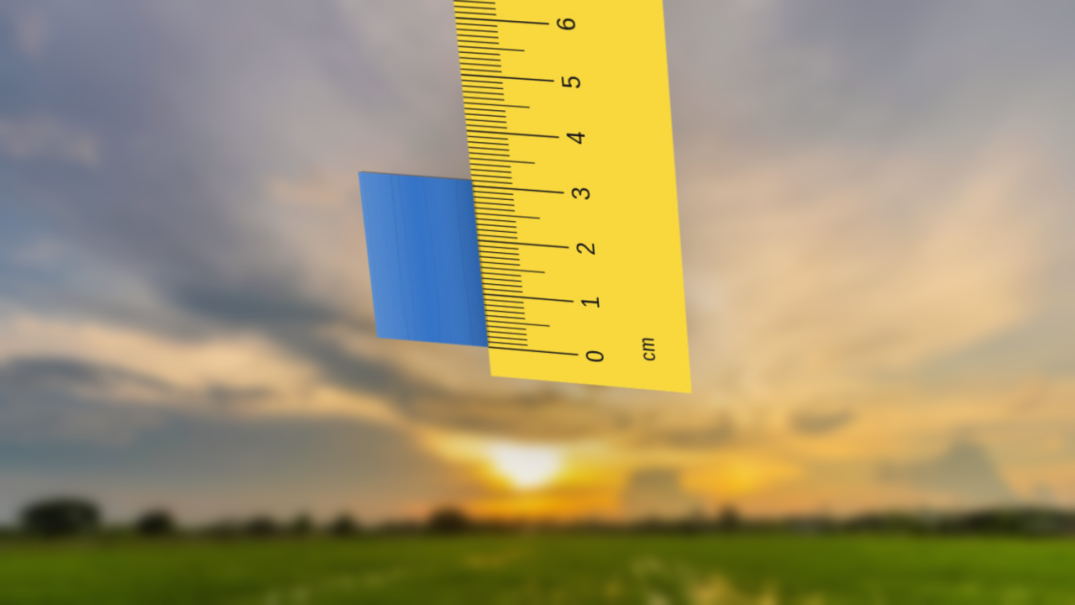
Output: cm 3.1
